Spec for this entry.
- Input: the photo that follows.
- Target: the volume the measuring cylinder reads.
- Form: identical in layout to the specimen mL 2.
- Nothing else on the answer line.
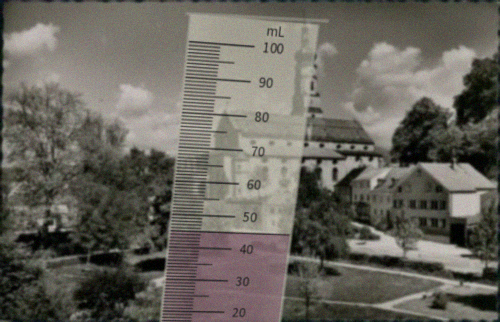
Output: mL 45
